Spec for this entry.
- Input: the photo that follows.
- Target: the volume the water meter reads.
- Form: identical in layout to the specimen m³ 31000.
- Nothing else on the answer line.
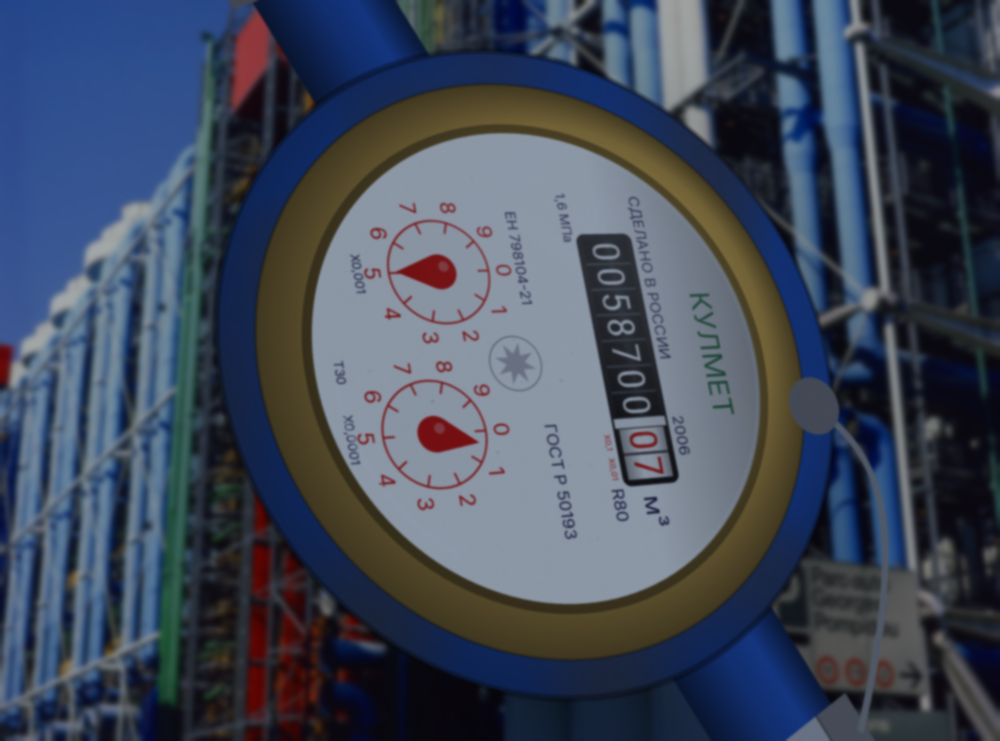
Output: m³ 58700.0750
